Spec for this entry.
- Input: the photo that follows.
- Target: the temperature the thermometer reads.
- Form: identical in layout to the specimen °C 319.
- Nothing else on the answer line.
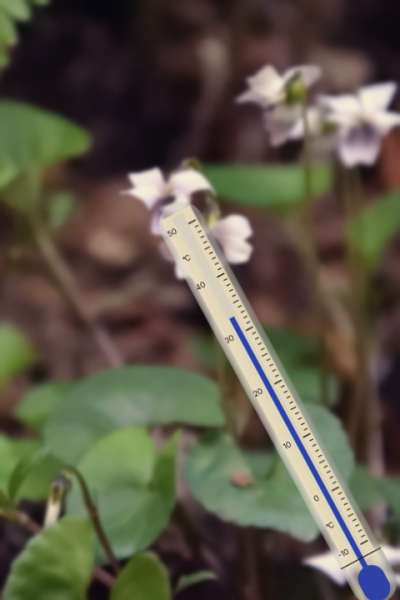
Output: °C 33
